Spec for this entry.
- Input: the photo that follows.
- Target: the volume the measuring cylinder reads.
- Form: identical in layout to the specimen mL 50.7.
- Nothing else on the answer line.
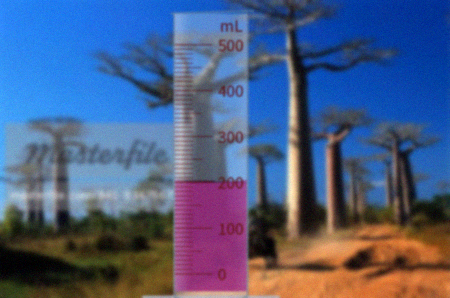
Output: mL 200
